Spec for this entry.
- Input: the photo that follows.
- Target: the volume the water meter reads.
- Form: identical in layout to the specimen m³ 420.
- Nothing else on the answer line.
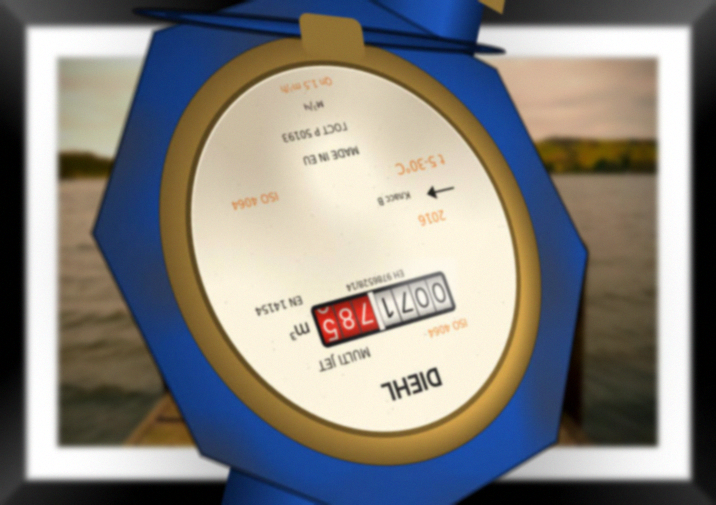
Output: m³ 71.785
